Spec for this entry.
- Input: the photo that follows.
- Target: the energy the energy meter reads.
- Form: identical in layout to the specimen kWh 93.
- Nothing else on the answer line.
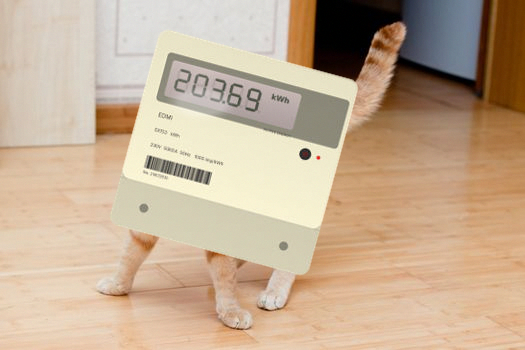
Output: kWh 203.69
